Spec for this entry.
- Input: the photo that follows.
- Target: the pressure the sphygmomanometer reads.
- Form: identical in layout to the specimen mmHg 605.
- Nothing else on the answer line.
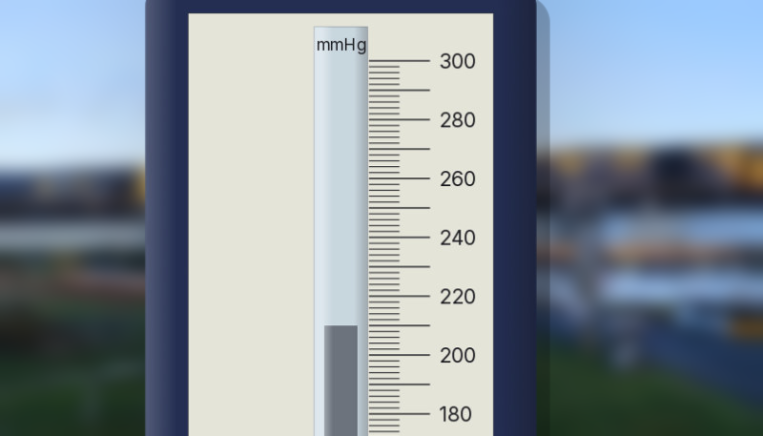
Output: mmHg 210
